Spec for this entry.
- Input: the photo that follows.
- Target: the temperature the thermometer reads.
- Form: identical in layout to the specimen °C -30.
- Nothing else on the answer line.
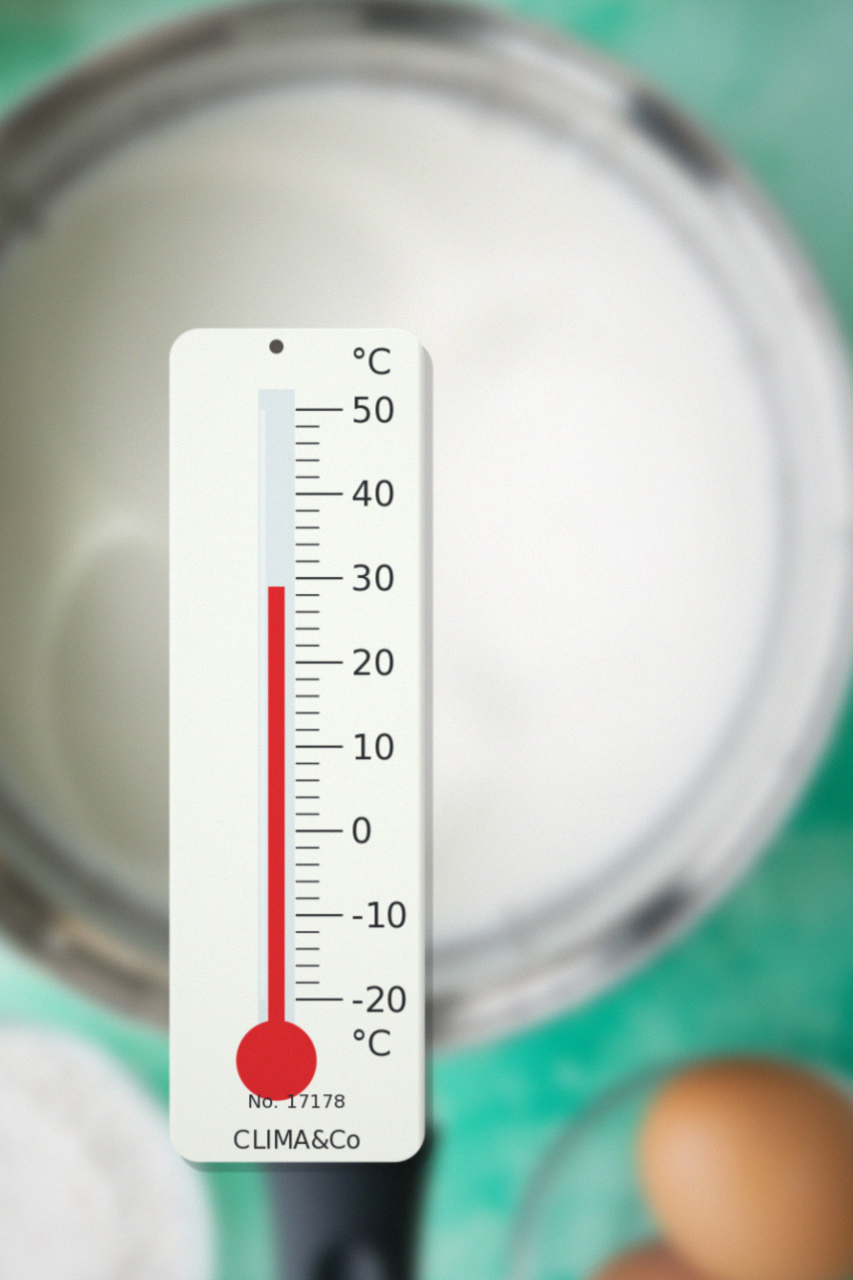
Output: °C 29
